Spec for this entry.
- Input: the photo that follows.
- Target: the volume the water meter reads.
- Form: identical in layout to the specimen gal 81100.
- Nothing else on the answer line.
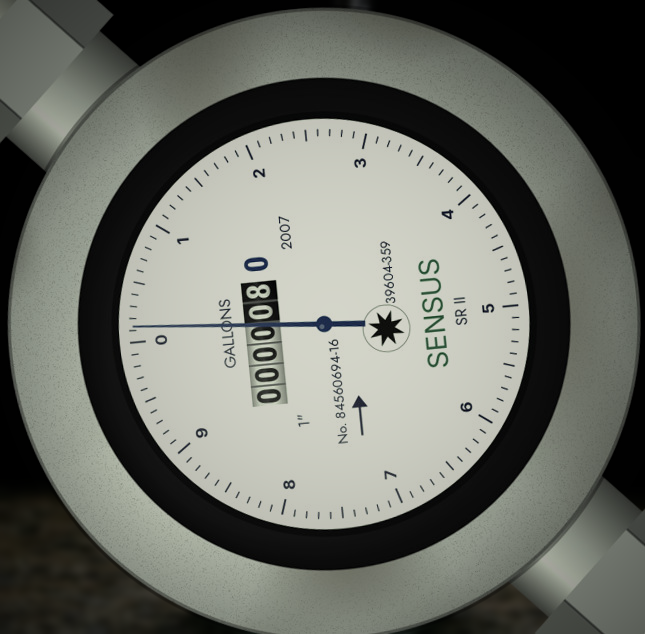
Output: gal 80.1
